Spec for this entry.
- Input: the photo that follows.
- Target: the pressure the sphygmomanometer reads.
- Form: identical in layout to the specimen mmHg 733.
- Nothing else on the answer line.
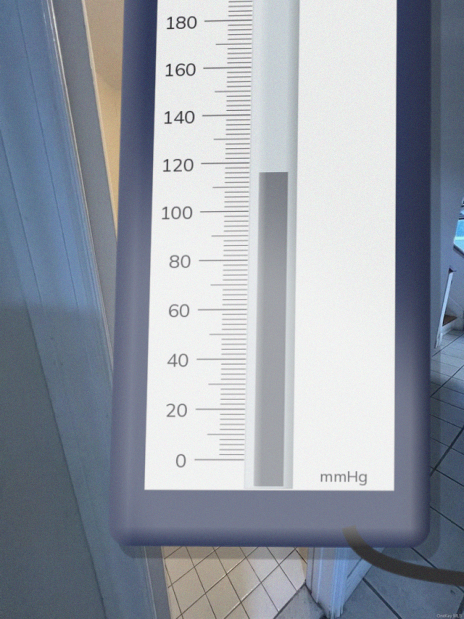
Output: mmHg 116
